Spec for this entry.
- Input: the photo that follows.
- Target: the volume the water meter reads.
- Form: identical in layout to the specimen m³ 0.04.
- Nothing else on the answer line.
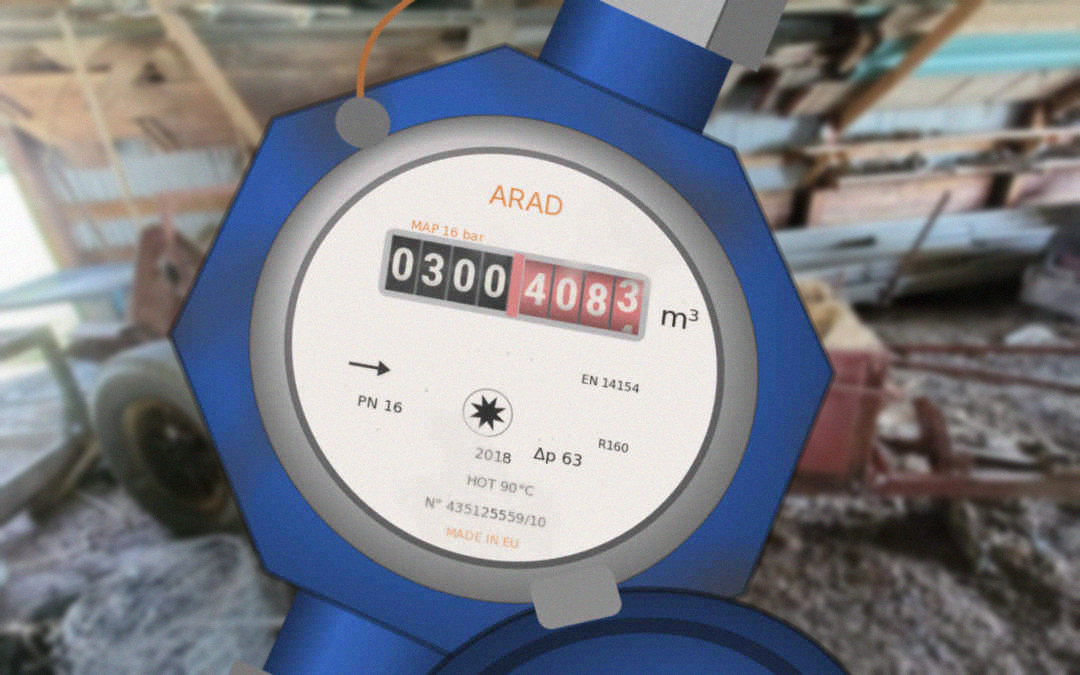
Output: m³ 300.4083
